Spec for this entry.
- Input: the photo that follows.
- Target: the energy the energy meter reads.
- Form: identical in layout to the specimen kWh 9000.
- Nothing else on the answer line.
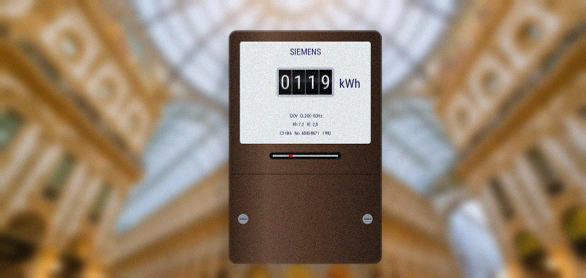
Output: kWh 119
